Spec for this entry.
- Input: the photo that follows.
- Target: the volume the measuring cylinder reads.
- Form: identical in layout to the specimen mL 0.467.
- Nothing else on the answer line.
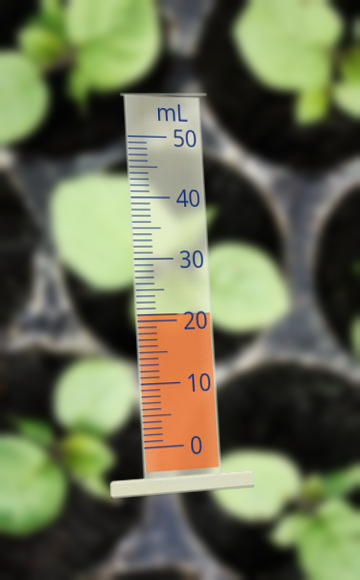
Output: mL 21
